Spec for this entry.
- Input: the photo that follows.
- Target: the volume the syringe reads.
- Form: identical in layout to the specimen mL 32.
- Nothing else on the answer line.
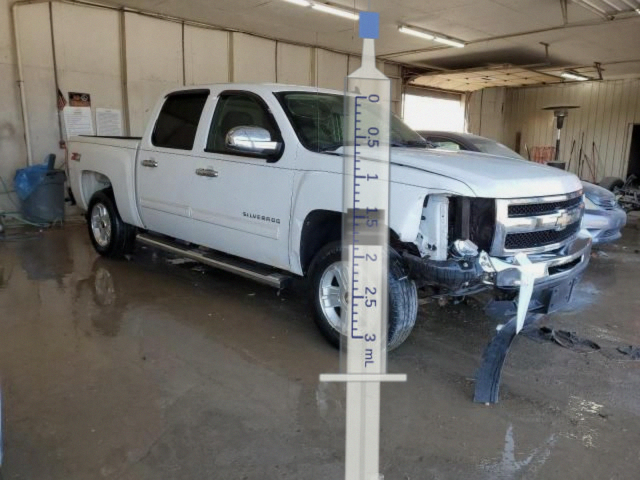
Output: mL 1.4
